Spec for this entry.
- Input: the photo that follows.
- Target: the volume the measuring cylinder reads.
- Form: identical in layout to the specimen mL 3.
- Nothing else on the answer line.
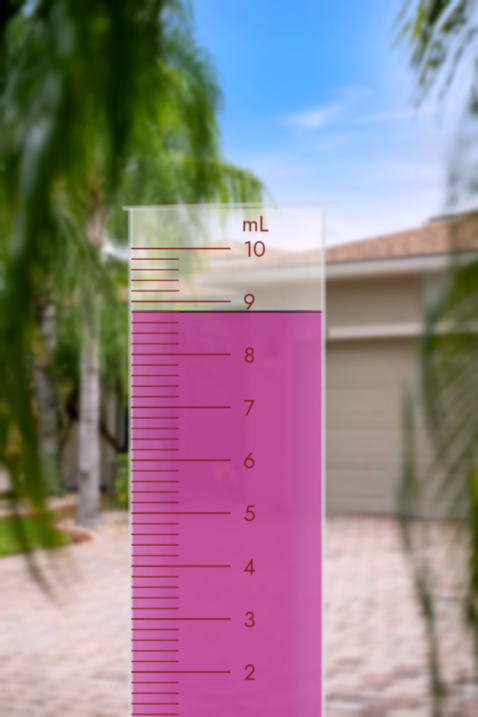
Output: mL 8.8
